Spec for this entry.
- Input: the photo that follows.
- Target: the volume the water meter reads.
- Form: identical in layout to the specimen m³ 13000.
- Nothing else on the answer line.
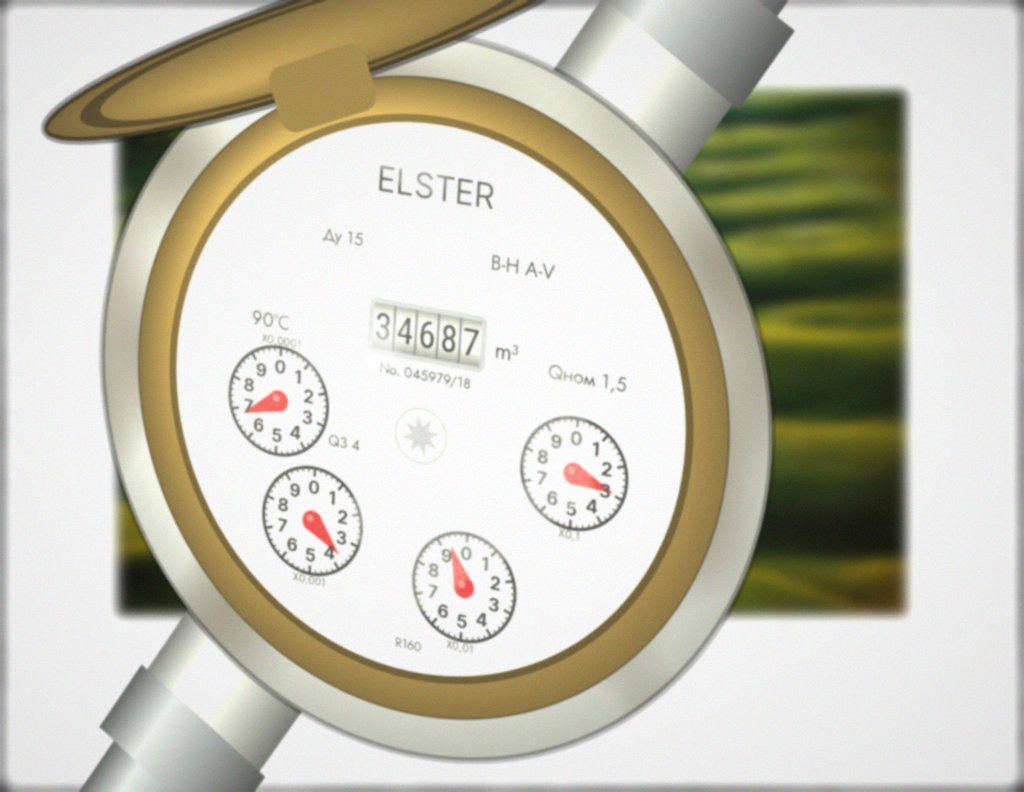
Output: m³ 34687.2936
